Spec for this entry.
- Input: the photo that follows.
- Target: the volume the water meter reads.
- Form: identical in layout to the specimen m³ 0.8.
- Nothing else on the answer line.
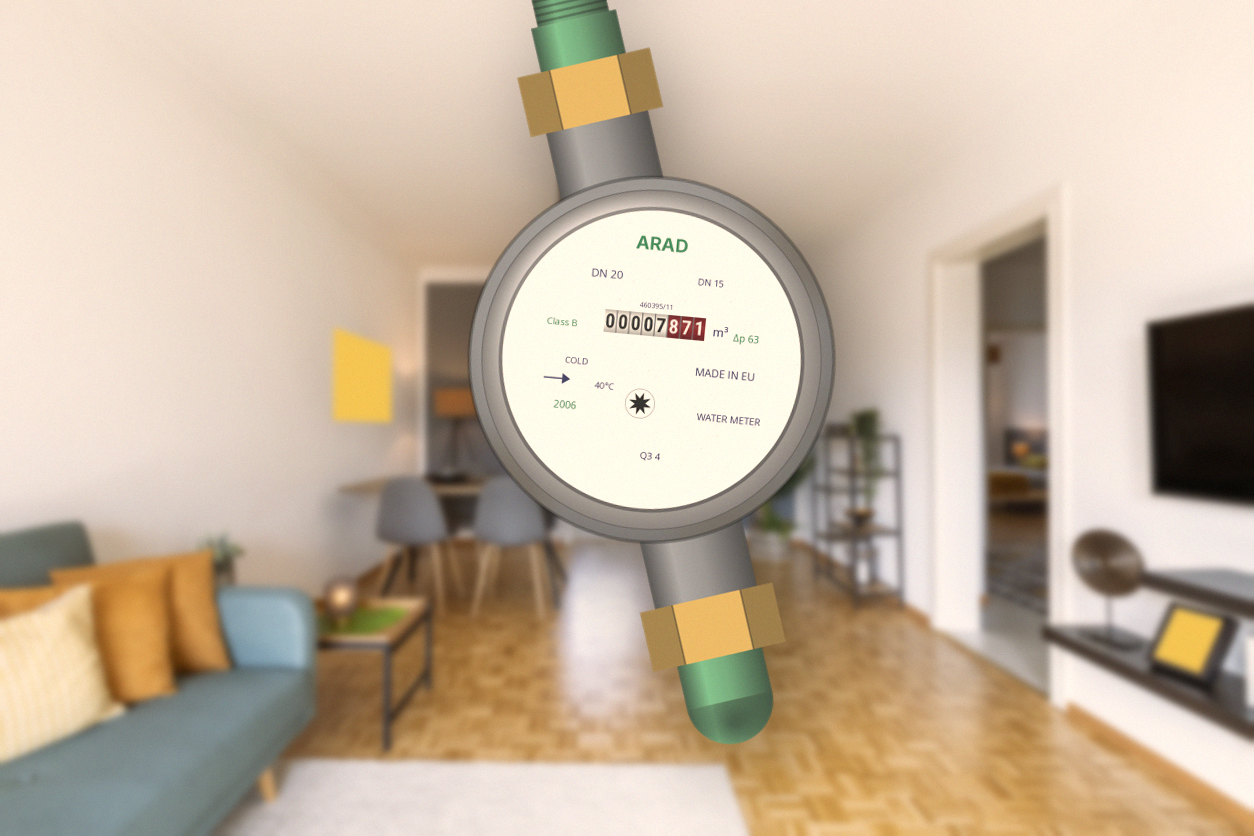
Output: m³ 7.871
